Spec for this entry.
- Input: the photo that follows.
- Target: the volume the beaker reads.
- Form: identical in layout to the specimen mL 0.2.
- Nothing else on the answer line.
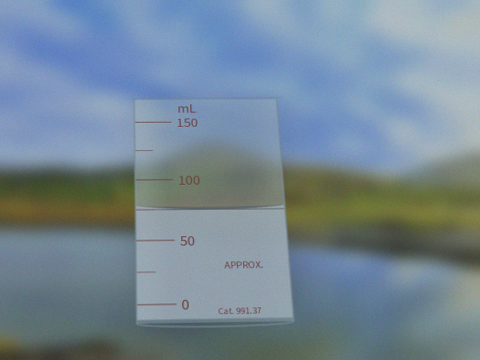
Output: mL 75
